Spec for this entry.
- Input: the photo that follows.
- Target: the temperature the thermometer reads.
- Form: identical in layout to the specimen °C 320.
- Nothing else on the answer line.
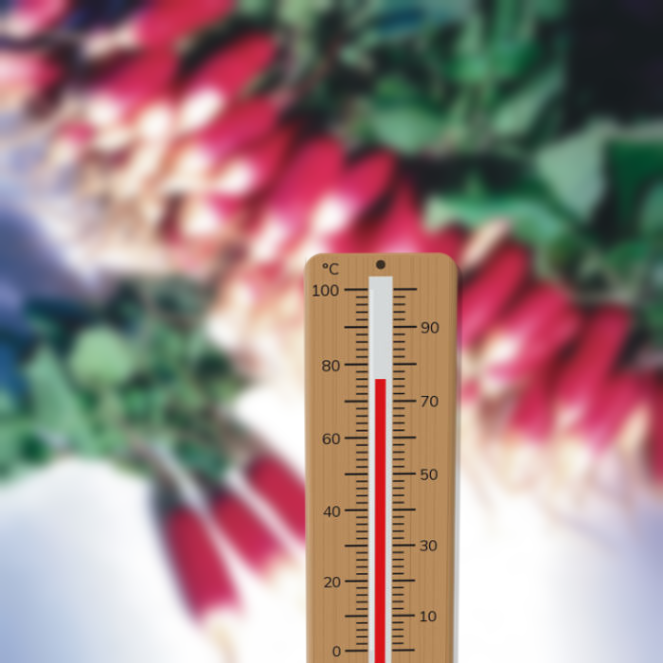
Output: °C 76
